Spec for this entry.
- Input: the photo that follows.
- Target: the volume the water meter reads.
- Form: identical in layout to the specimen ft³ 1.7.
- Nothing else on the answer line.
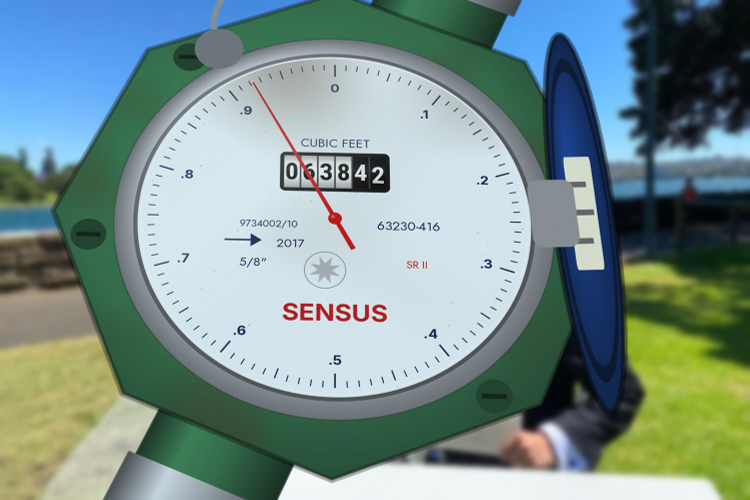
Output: ft³ 63841.92
